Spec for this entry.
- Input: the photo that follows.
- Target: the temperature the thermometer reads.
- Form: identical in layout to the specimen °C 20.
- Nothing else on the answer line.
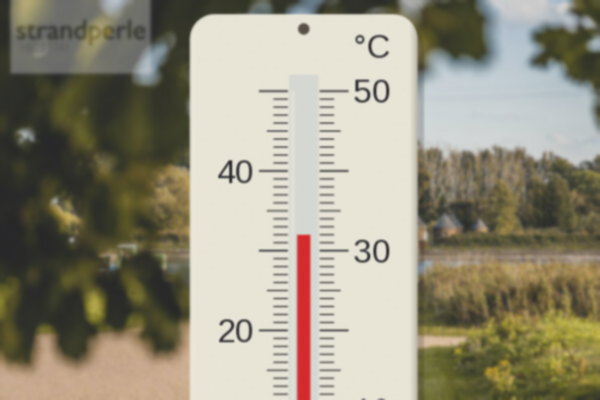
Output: °C 32
